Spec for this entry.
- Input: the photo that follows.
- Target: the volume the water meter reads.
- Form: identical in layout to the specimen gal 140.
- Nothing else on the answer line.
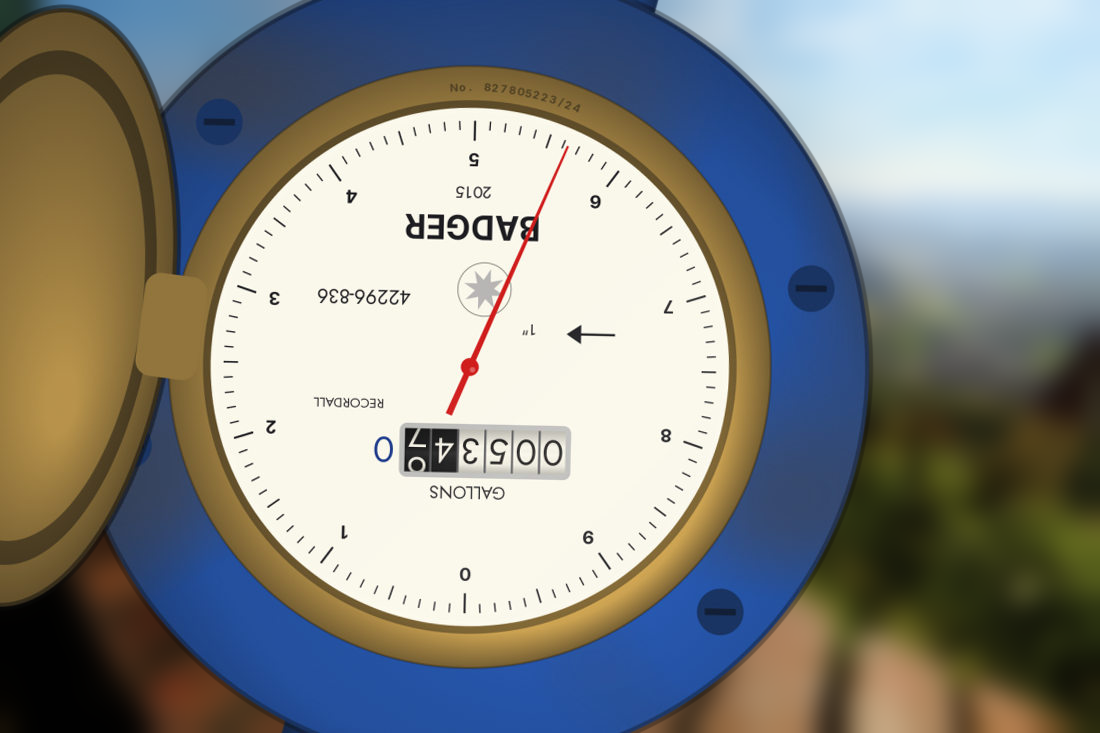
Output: gal 53465.6
